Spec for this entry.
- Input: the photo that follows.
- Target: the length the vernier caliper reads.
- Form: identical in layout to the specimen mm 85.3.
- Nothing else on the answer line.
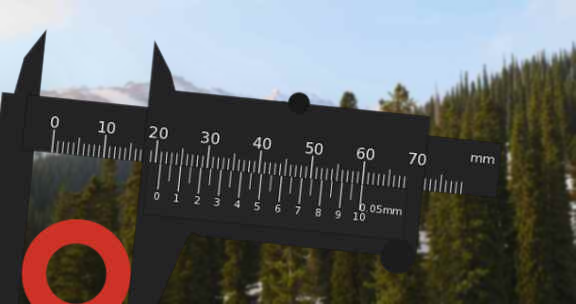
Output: mm 21.0
